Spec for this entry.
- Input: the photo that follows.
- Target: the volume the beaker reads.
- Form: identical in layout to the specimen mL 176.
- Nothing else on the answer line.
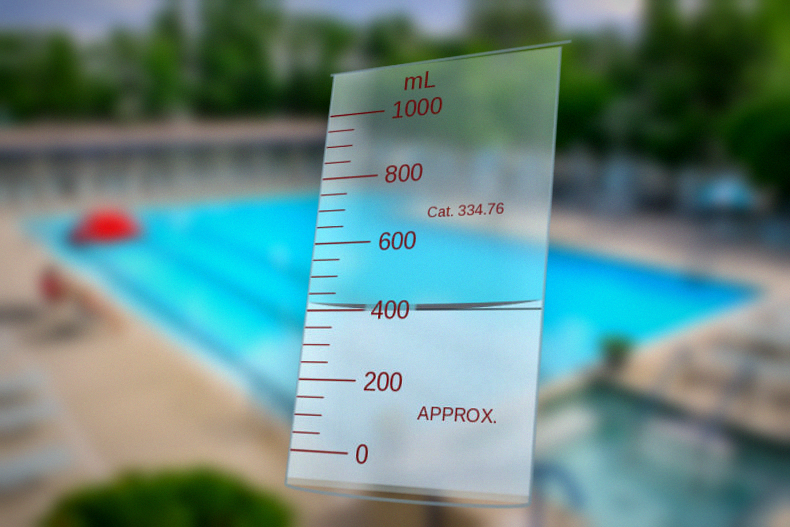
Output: mL 400
